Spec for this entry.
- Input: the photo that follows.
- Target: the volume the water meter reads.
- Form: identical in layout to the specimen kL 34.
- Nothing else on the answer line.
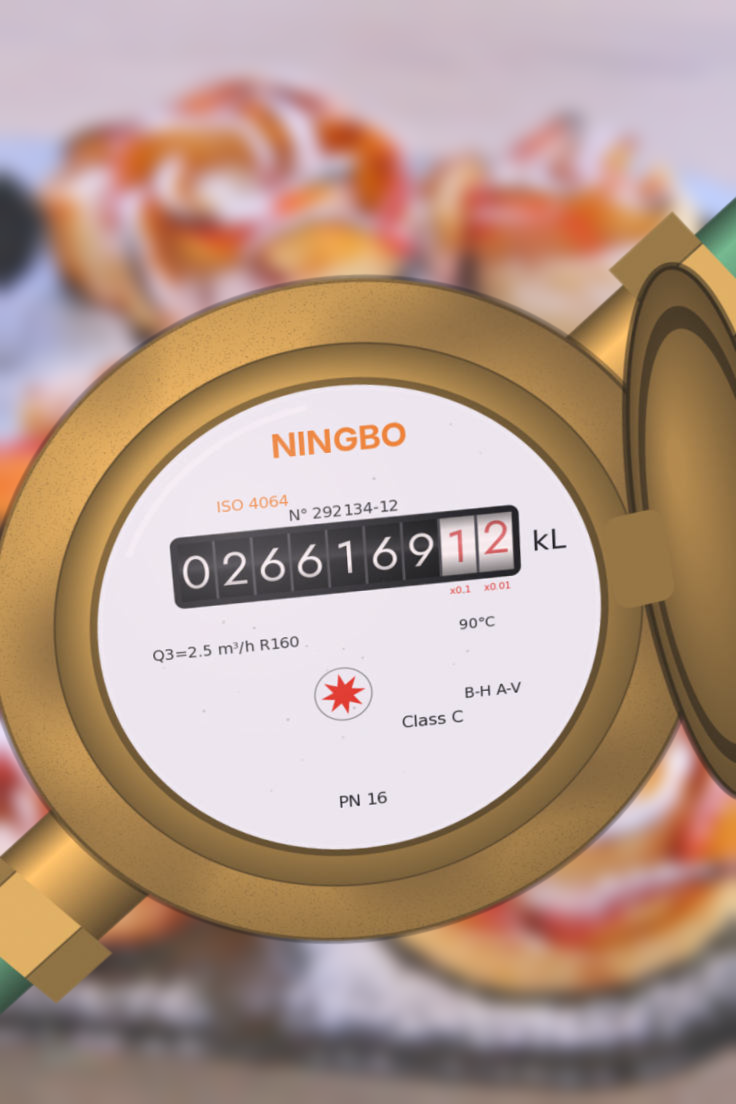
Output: kL 266169.12
